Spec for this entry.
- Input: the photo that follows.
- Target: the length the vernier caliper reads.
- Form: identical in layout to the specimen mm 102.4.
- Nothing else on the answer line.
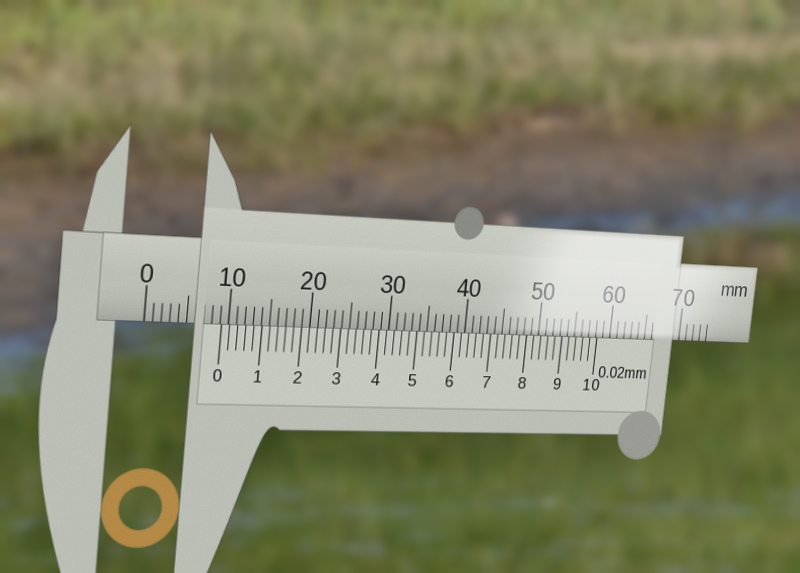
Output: mm 9.2
